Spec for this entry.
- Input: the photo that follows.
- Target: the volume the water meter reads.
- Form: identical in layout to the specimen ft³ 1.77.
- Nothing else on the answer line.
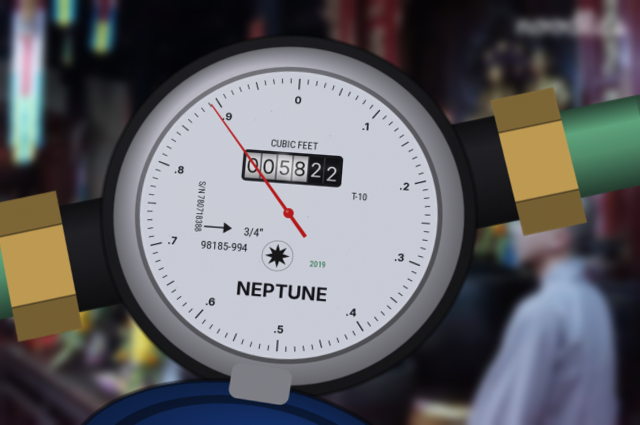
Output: ft³ 5821.89
